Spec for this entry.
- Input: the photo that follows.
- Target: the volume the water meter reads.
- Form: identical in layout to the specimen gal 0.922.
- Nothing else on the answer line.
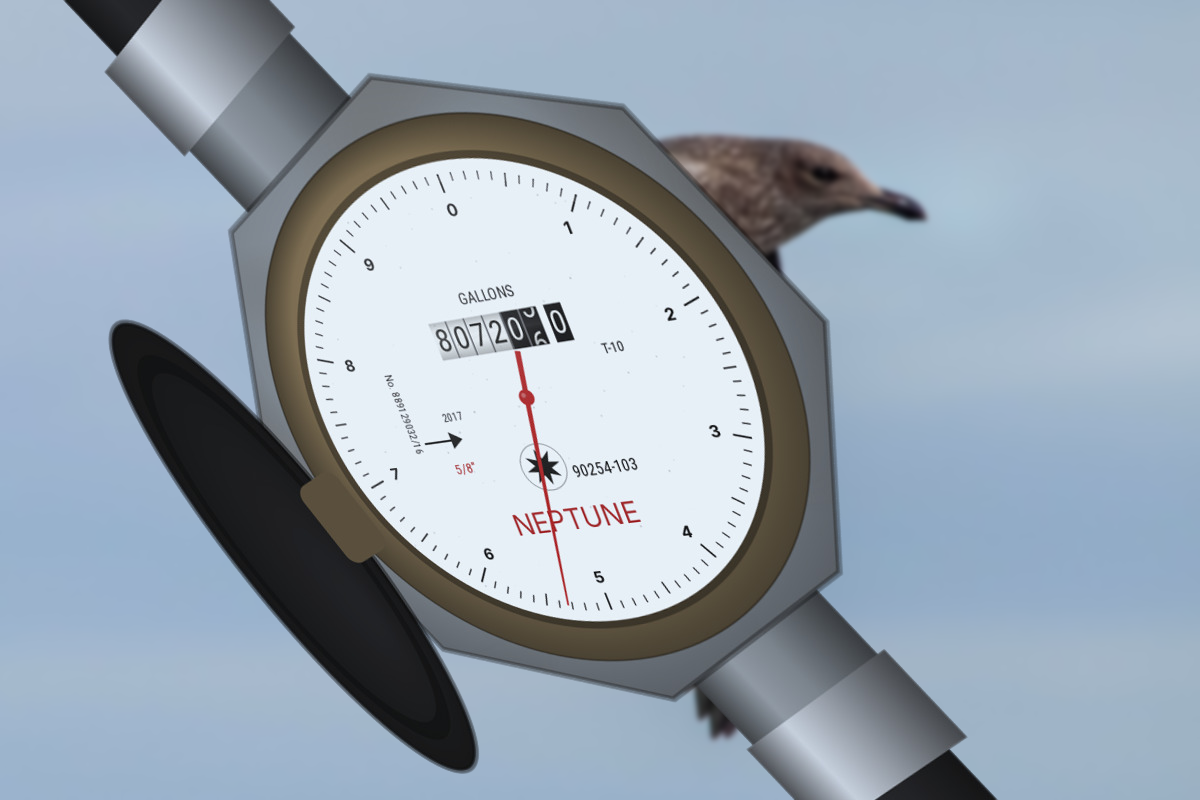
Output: gal 8072055.3
